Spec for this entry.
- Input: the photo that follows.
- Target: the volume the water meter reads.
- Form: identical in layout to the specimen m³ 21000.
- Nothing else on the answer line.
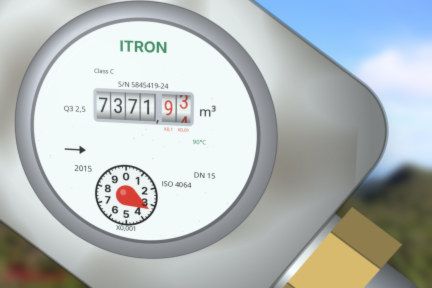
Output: m³ 7371.933
